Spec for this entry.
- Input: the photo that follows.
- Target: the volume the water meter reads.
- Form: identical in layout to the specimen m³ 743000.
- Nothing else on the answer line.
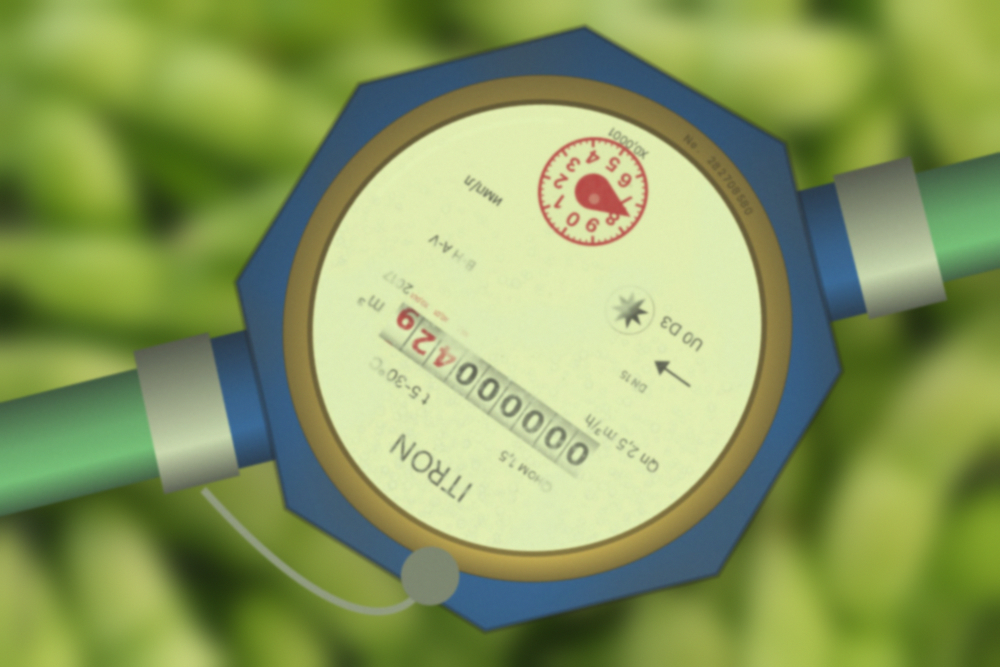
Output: m³ 0.4287
